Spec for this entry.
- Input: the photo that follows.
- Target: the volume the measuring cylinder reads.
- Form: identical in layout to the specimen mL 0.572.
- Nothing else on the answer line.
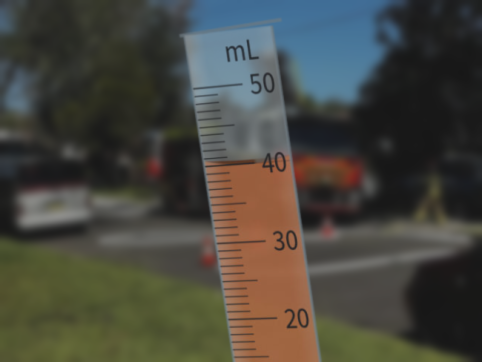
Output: mL 40
